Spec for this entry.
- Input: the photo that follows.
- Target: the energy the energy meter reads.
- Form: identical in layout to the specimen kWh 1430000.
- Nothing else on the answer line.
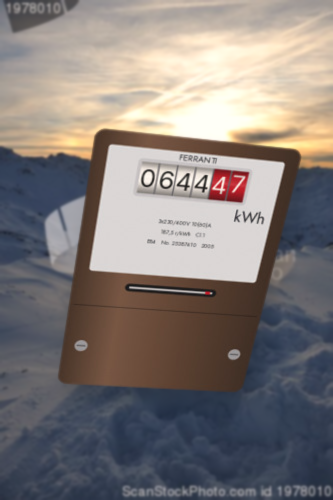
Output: kWh 644.47
